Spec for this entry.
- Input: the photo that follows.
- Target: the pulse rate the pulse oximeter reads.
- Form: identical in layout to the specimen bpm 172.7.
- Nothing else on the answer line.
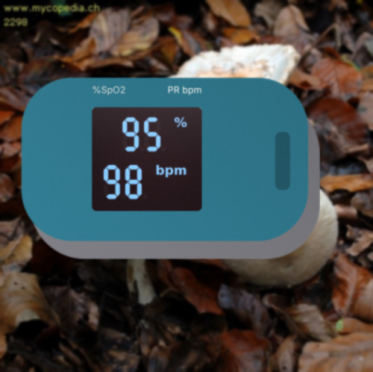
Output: bpm 98
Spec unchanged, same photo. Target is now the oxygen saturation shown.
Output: % 95
